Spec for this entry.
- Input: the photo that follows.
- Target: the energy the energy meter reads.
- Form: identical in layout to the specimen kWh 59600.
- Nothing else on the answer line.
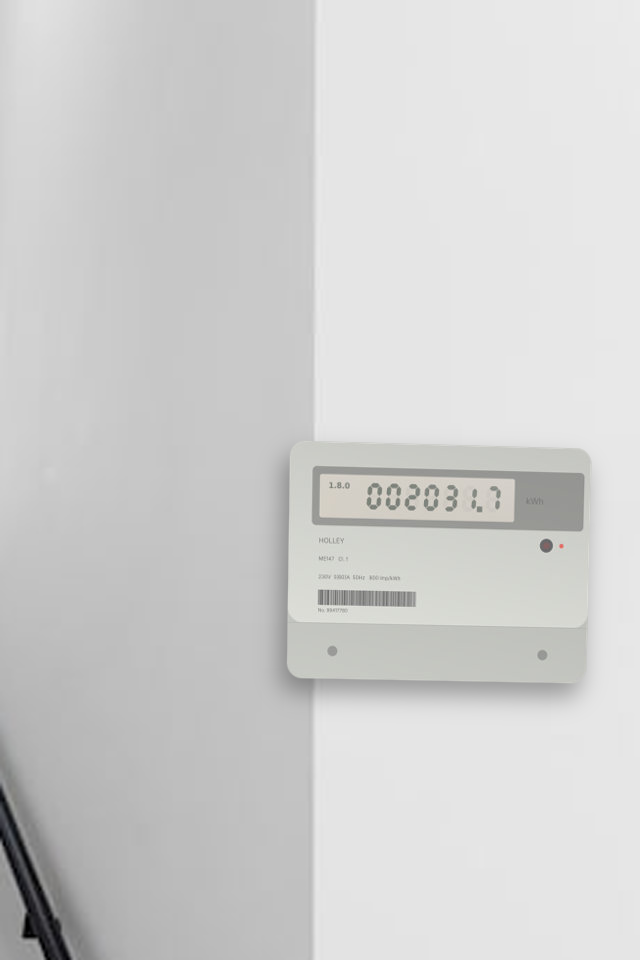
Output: kWh 2031.7
